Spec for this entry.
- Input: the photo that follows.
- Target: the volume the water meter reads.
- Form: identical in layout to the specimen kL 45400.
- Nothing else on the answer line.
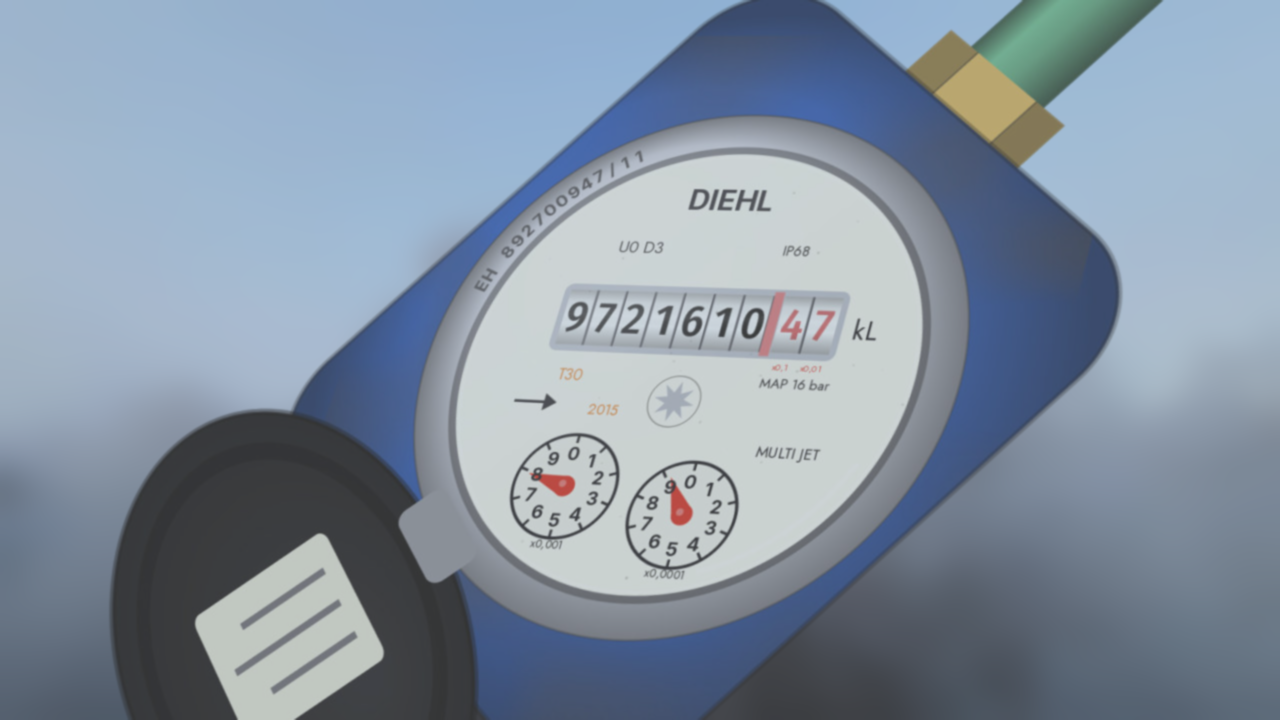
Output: kL 9721610.4779
